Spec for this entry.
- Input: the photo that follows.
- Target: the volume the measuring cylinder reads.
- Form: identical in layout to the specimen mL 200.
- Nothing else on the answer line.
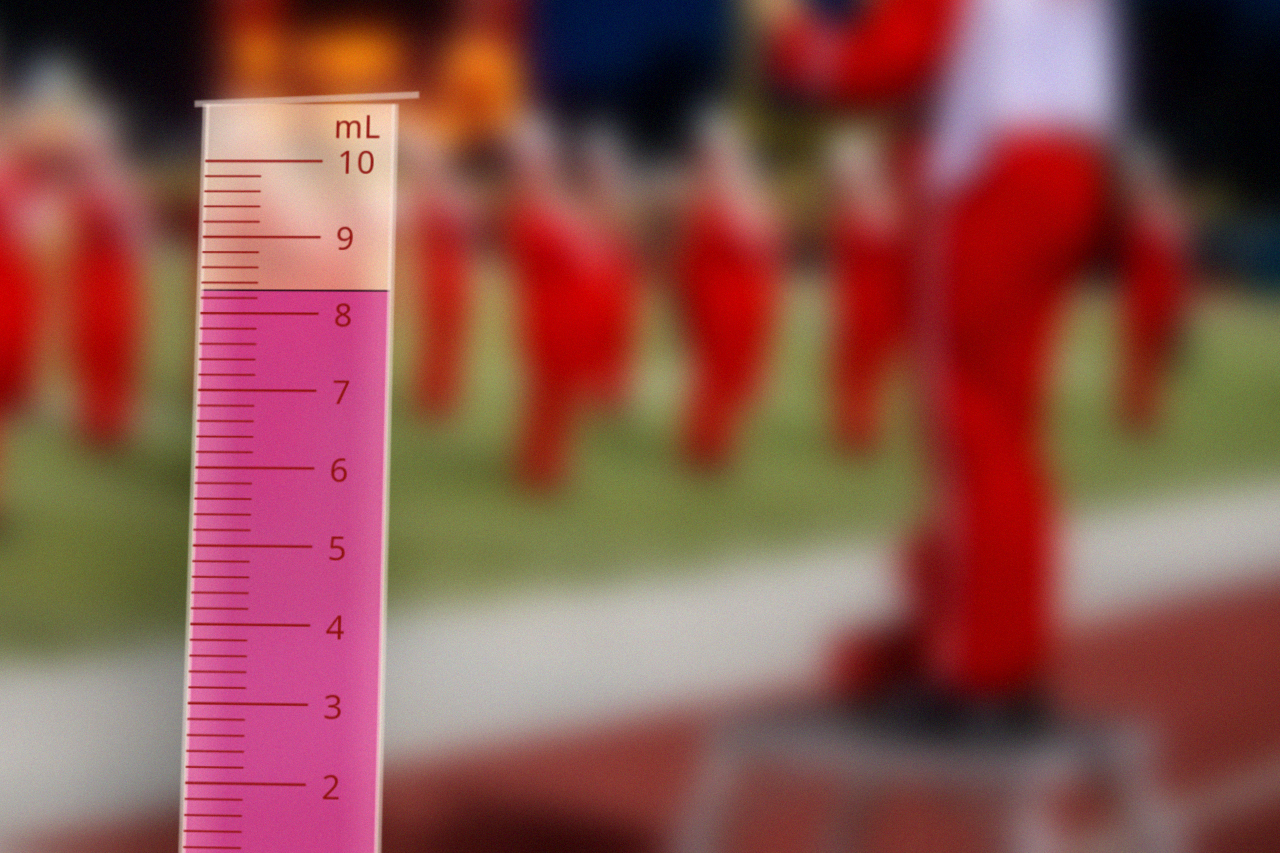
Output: mL 8.3
